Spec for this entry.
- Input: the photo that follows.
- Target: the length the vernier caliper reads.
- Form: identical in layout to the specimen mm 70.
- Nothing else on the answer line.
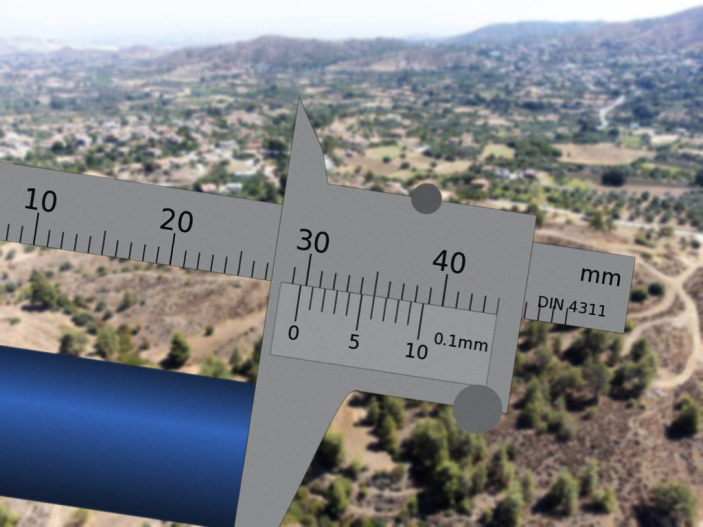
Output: mm 29.6
